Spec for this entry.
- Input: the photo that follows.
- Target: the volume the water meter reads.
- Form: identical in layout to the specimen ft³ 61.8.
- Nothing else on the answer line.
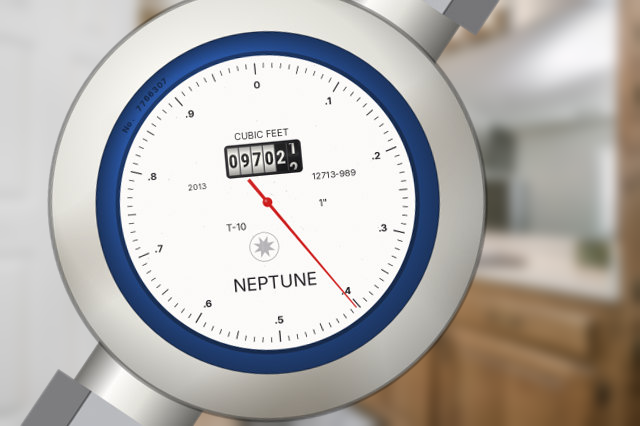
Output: ft³ 97021.40
